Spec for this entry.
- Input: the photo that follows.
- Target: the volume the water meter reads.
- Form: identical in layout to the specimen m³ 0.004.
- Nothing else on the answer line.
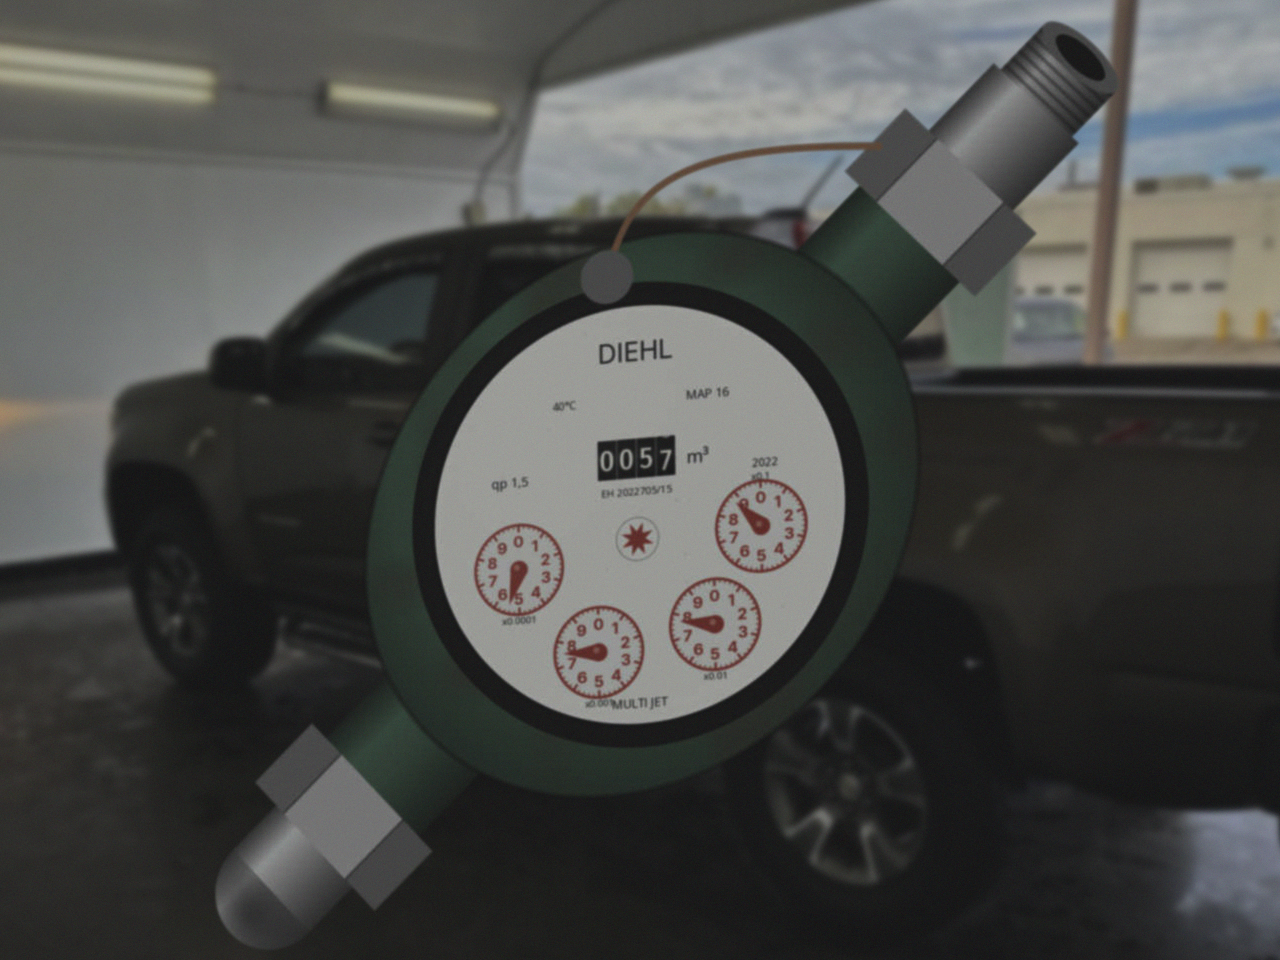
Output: m³ 56.8775
